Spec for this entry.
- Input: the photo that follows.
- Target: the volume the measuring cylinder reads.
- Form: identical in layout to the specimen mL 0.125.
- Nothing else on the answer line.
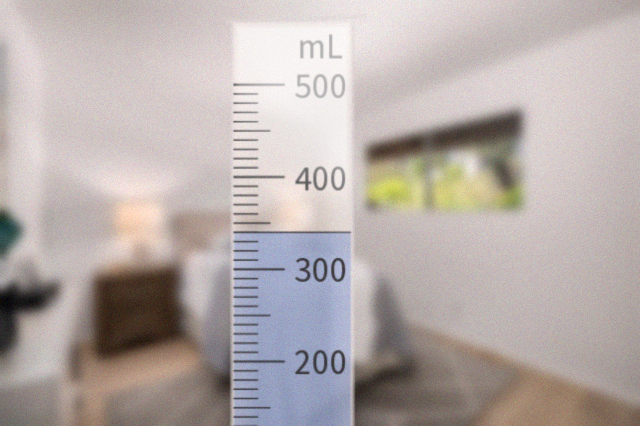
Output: mL 340
